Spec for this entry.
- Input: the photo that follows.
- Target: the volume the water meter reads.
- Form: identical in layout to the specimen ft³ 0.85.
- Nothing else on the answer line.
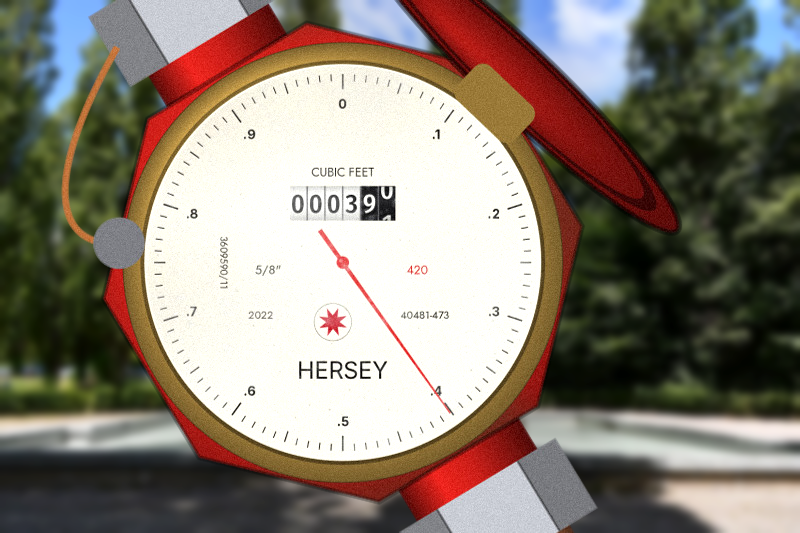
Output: ft³ 390.40
